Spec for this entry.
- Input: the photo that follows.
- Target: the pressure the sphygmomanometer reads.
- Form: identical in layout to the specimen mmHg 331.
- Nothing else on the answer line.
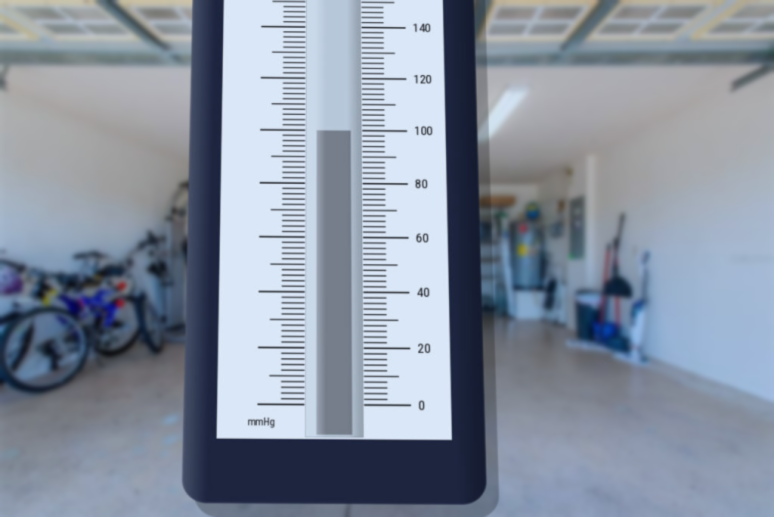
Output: mmHg 100
